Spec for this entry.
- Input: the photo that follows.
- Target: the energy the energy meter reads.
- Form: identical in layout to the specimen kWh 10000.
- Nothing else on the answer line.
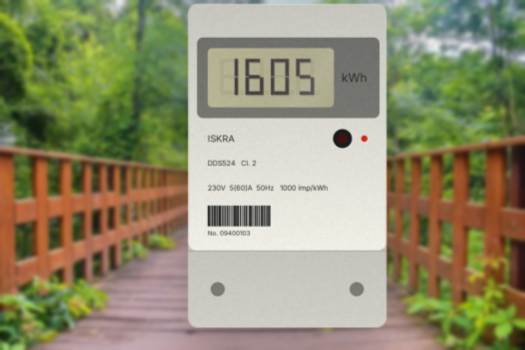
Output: kWh 1605
